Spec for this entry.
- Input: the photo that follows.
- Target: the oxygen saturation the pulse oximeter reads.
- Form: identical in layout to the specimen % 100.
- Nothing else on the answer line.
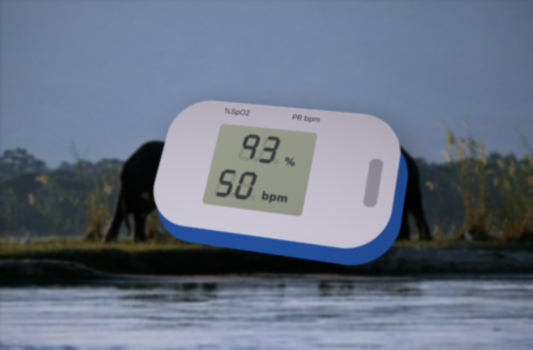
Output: % 93
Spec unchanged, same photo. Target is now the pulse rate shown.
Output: bpm 50
